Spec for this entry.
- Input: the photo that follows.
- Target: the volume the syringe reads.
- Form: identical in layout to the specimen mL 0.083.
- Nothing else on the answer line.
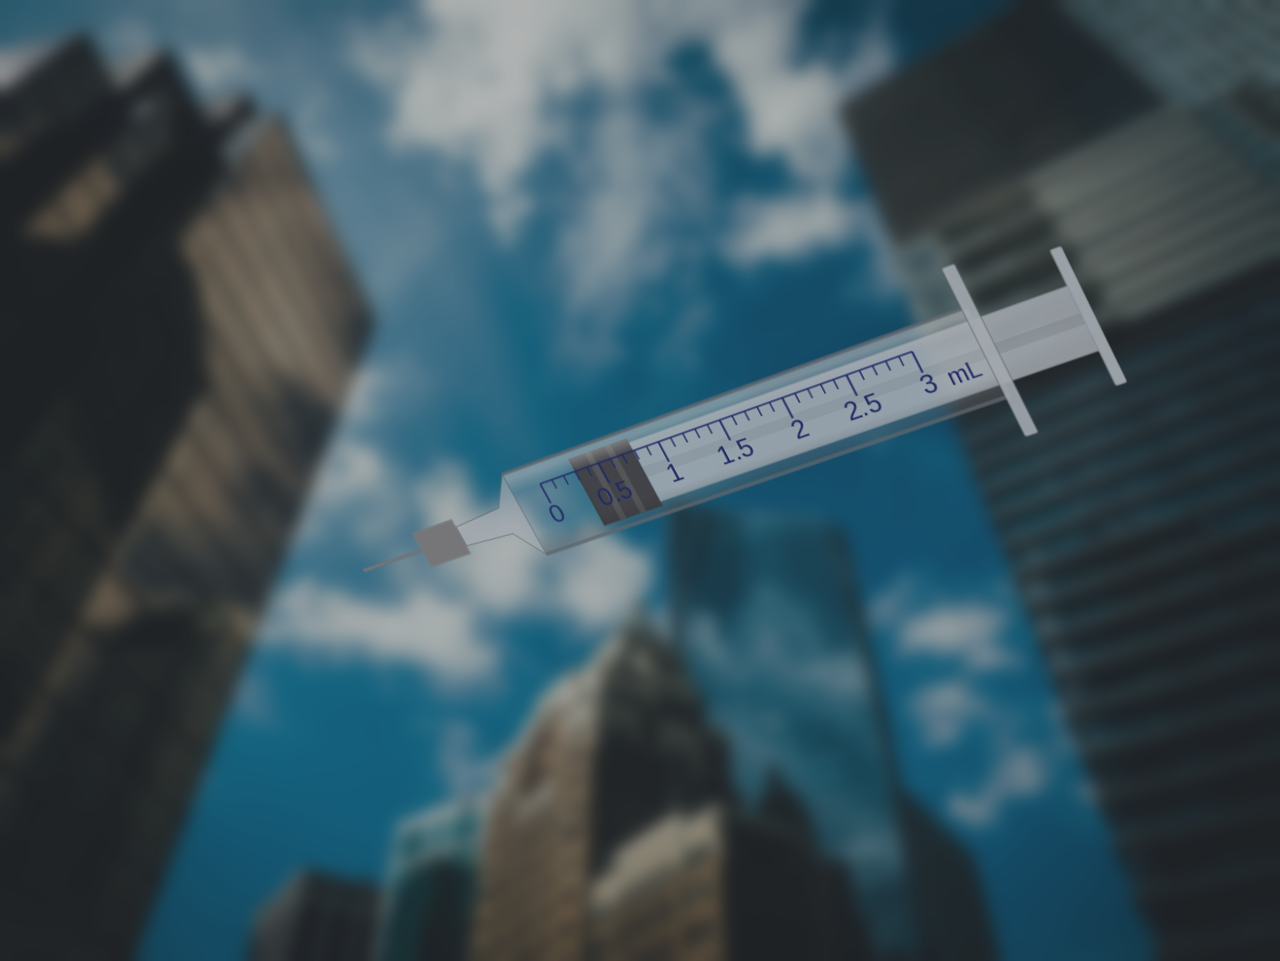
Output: mL 0.3
